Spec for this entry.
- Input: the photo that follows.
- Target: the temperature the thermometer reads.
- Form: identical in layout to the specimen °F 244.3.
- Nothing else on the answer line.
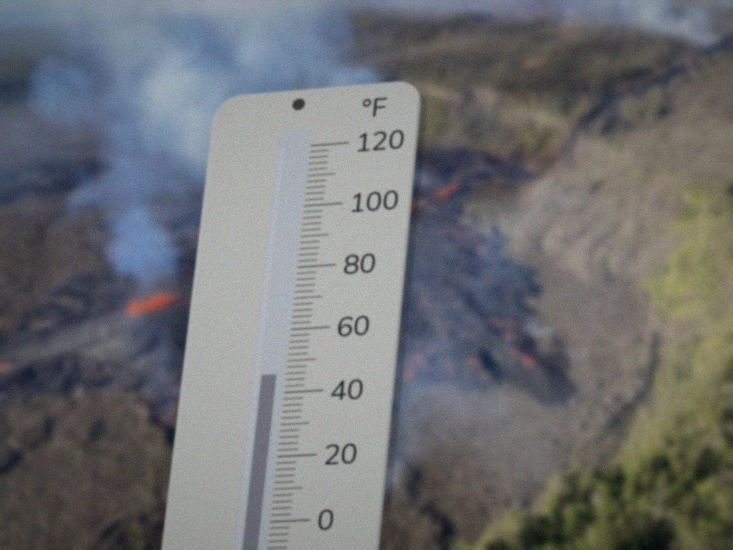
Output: °F 46
